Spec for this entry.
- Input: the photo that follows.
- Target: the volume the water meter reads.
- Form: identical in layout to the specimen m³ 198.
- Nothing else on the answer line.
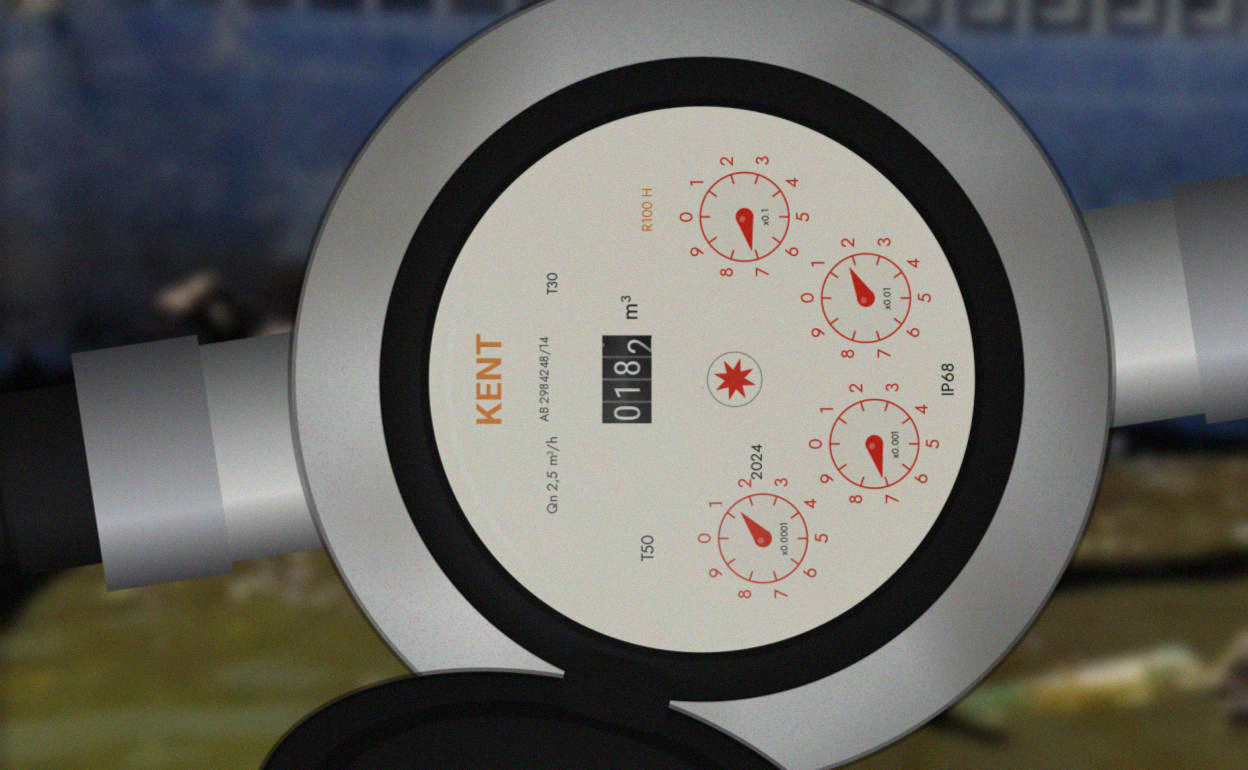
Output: m³ 181.7171
